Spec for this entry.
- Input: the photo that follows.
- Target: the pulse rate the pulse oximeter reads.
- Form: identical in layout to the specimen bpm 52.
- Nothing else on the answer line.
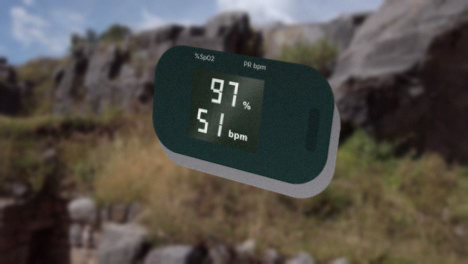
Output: bpm 51
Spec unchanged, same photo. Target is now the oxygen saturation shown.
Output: % 97
